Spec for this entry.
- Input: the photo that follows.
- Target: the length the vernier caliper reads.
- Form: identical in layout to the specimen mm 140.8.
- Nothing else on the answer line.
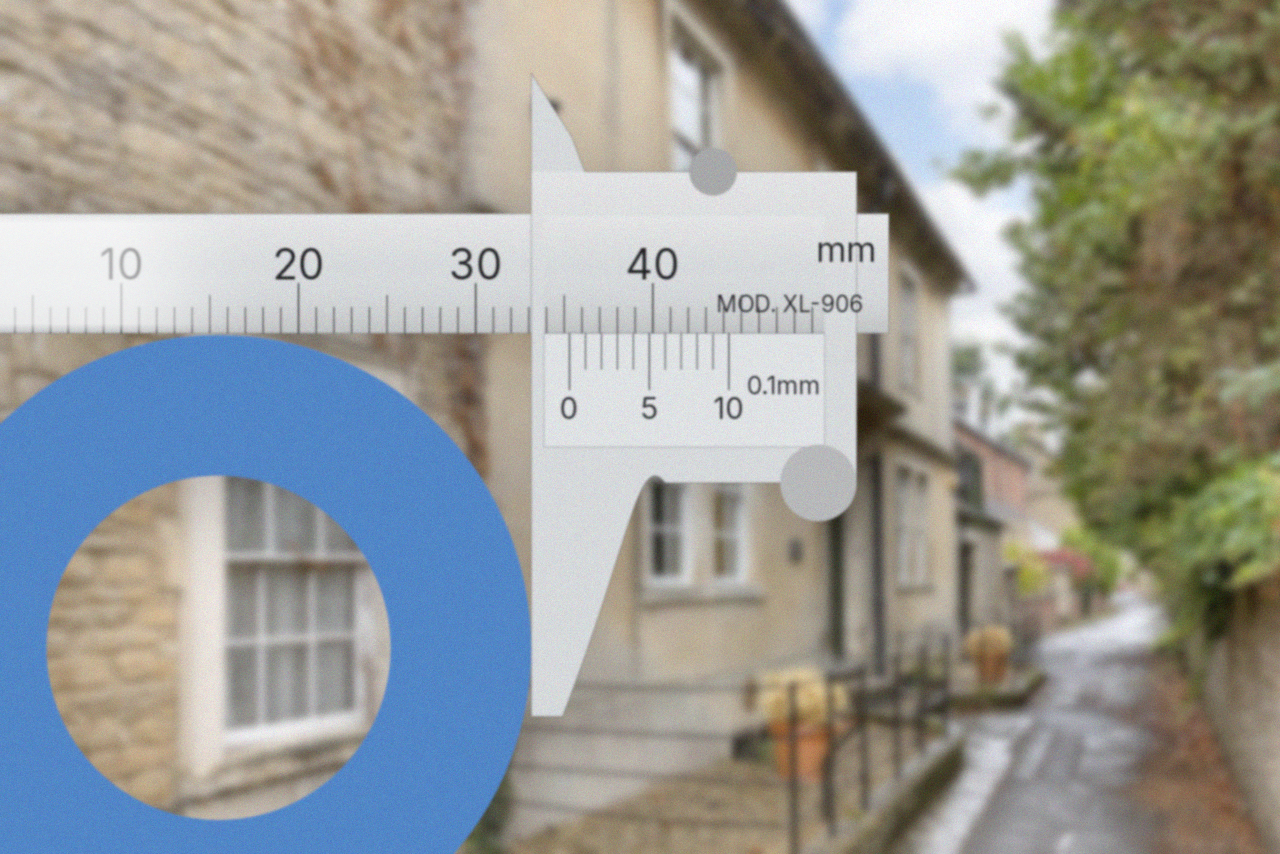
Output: mm 35.3
